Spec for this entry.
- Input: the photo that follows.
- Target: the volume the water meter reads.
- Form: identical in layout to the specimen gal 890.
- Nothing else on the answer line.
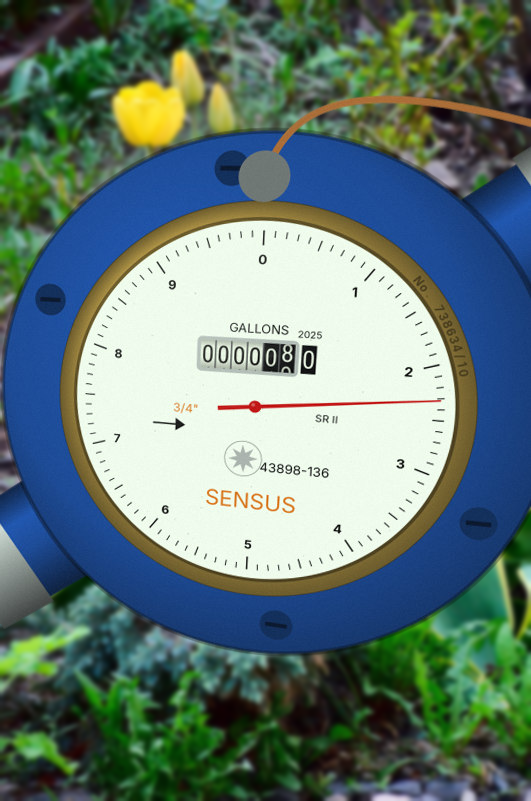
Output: gal 82.3
